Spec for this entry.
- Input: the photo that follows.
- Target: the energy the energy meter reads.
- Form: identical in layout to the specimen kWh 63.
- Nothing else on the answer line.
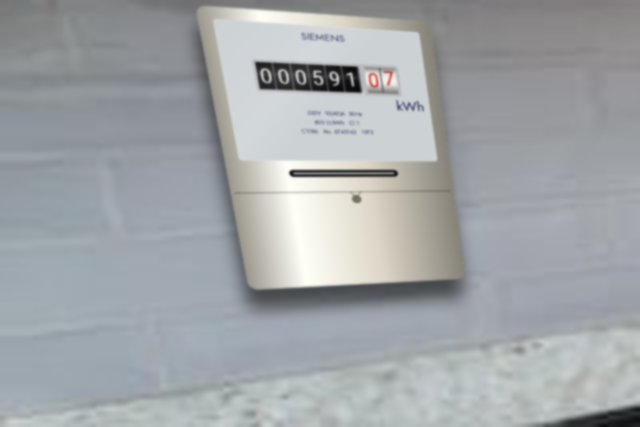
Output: kWh 591.07
